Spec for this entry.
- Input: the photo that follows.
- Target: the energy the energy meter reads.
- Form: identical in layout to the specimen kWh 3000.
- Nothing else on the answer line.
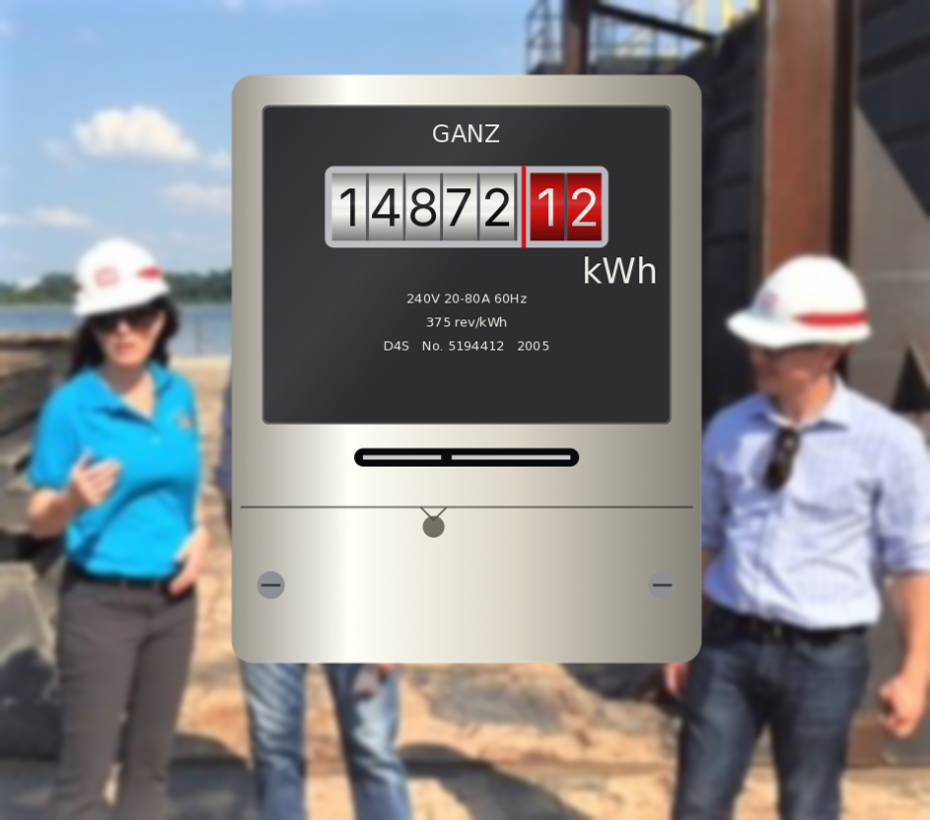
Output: kWh 14872.12
